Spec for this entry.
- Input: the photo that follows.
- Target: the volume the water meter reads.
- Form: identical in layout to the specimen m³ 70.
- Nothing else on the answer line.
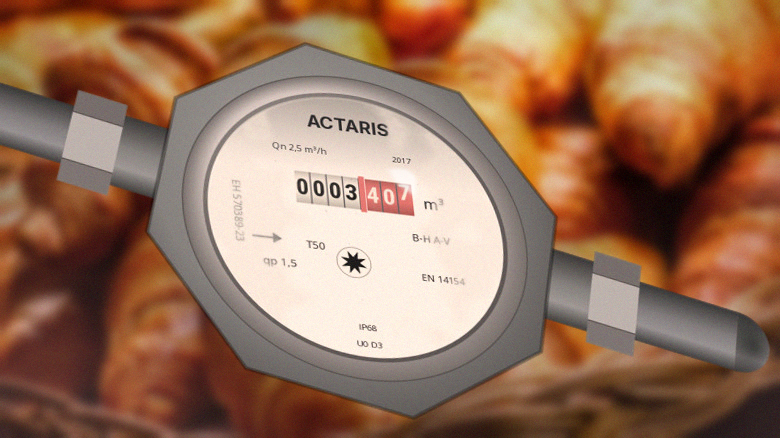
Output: m³ 3.407
